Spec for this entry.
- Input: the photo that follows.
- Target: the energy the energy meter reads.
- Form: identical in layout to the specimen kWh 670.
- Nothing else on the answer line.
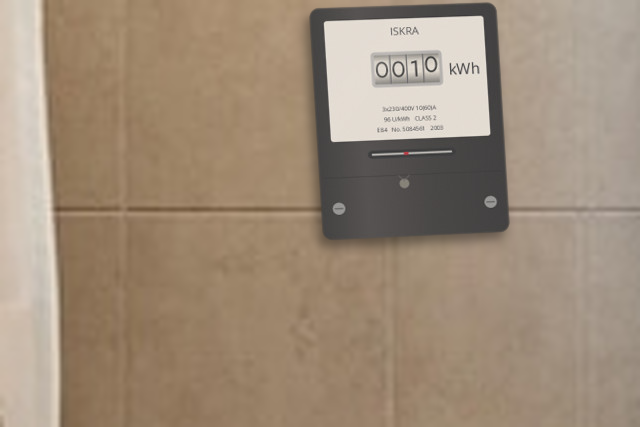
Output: kWh 10
